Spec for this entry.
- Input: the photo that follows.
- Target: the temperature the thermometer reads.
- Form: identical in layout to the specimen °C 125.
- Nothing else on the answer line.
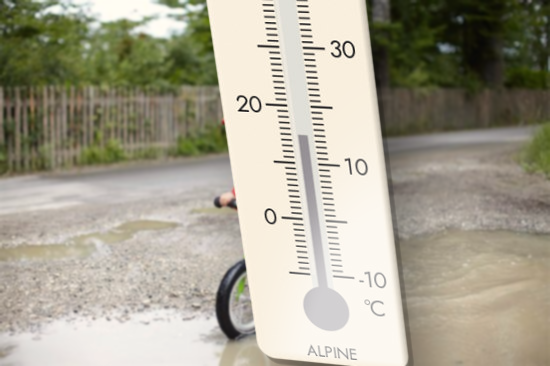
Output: °C 15
